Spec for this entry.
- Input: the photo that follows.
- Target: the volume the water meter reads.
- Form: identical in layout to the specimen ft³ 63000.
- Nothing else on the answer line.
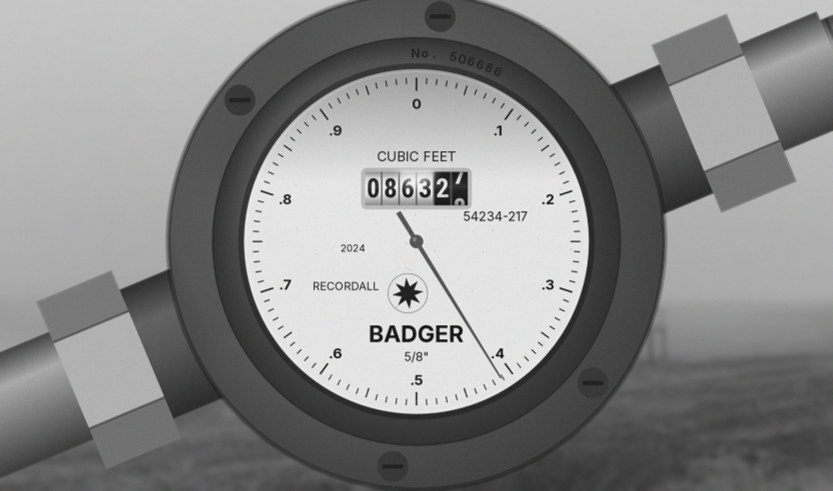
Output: ft³ 86327.41
